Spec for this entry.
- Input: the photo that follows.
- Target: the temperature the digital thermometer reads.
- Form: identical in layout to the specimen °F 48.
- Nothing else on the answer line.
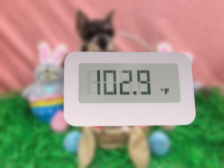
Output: °F 102.9
